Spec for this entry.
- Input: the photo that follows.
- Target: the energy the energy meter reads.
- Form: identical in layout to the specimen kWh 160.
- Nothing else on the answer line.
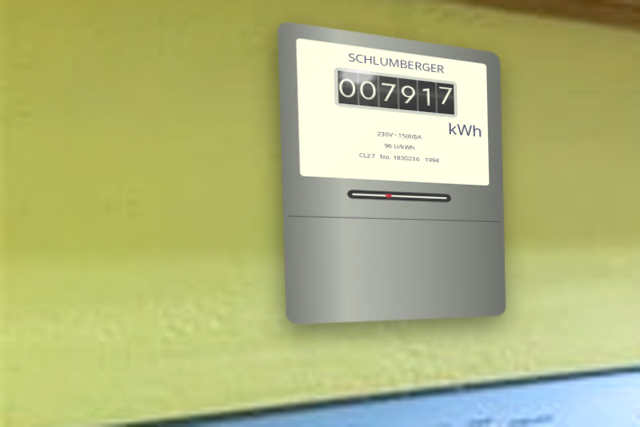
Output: kWh 7917
